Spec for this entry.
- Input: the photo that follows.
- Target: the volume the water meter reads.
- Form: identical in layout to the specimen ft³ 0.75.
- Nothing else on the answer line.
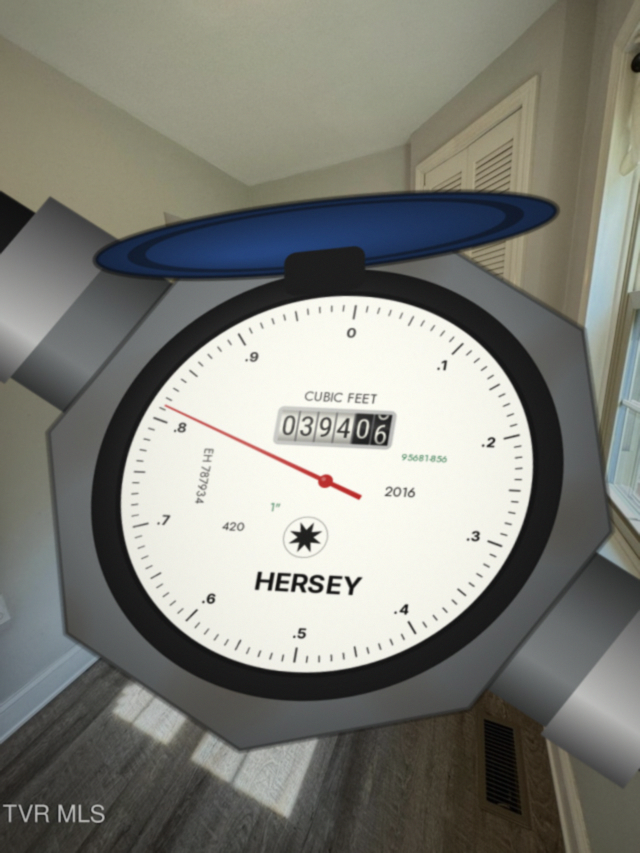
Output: ft³ 39405.81
